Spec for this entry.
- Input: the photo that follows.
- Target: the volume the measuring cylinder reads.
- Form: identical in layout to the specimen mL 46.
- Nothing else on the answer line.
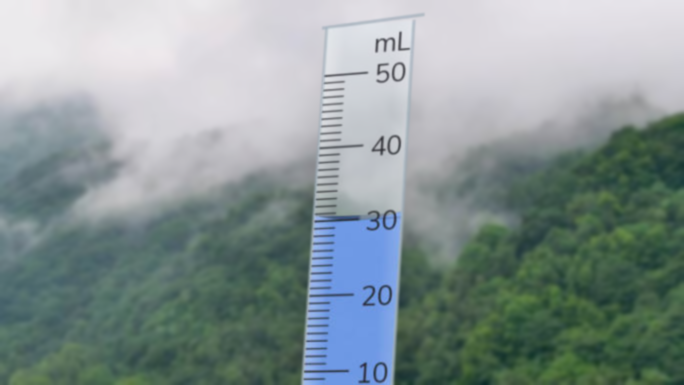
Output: mL 30
